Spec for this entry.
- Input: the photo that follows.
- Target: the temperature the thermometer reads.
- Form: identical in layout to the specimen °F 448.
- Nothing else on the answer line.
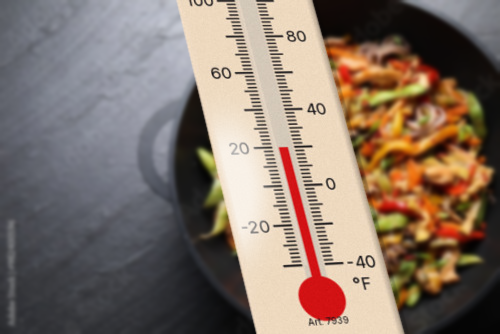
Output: °F 20
